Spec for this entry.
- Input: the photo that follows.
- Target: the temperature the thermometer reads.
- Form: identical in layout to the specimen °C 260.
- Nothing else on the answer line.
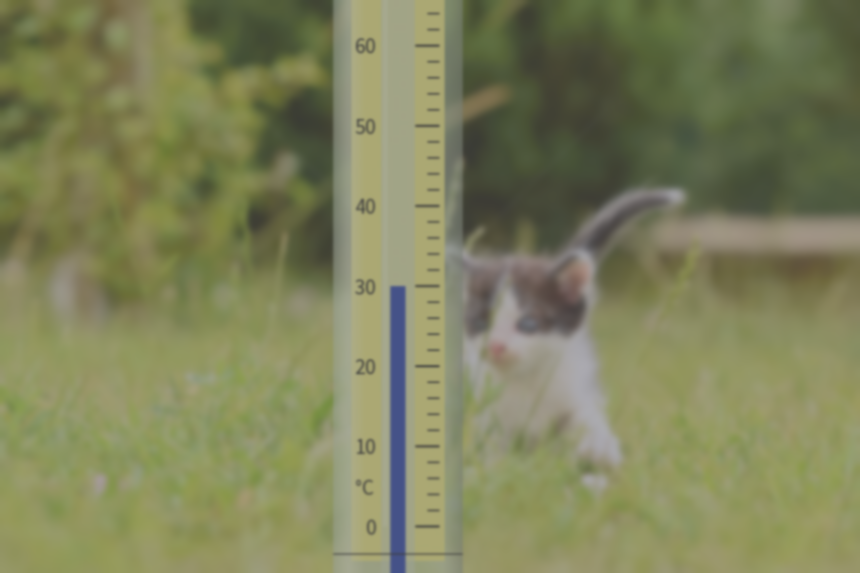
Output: °C 30
